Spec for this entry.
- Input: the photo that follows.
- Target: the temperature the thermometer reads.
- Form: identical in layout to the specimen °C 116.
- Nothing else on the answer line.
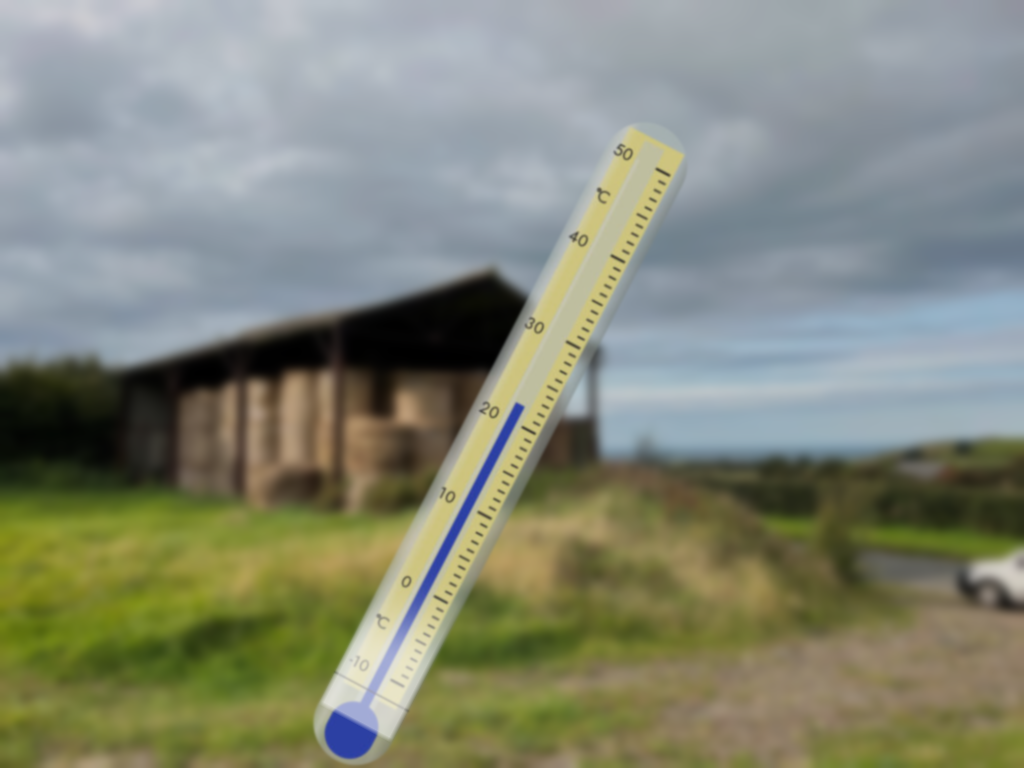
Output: °C 22
